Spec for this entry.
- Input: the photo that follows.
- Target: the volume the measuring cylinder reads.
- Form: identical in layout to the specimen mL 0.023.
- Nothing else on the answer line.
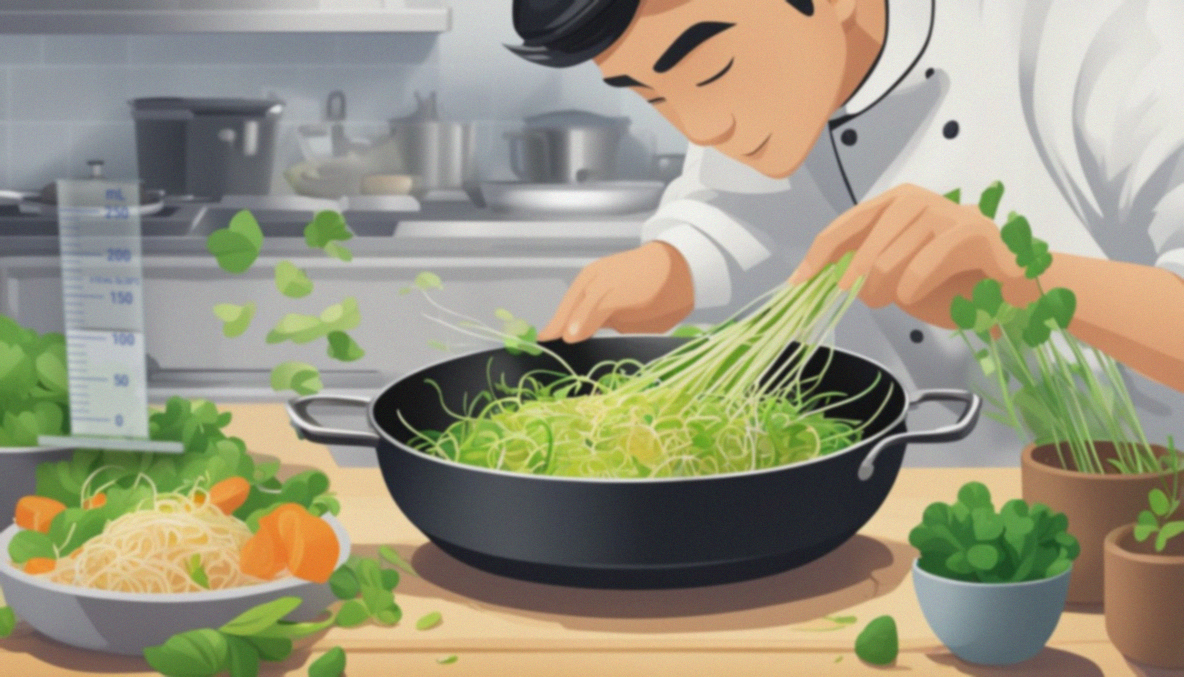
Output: mL 110
